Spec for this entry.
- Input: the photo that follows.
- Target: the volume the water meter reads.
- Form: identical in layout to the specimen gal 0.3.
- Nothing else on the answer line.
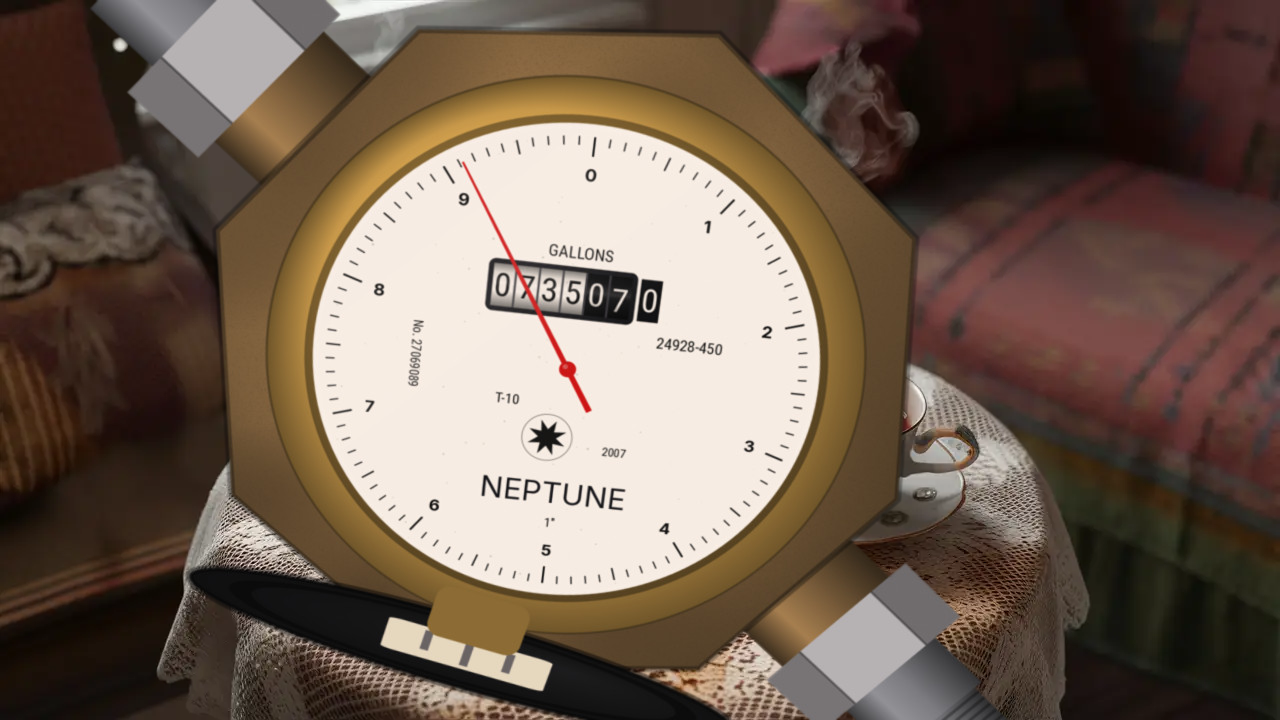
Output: gal 735069.1
